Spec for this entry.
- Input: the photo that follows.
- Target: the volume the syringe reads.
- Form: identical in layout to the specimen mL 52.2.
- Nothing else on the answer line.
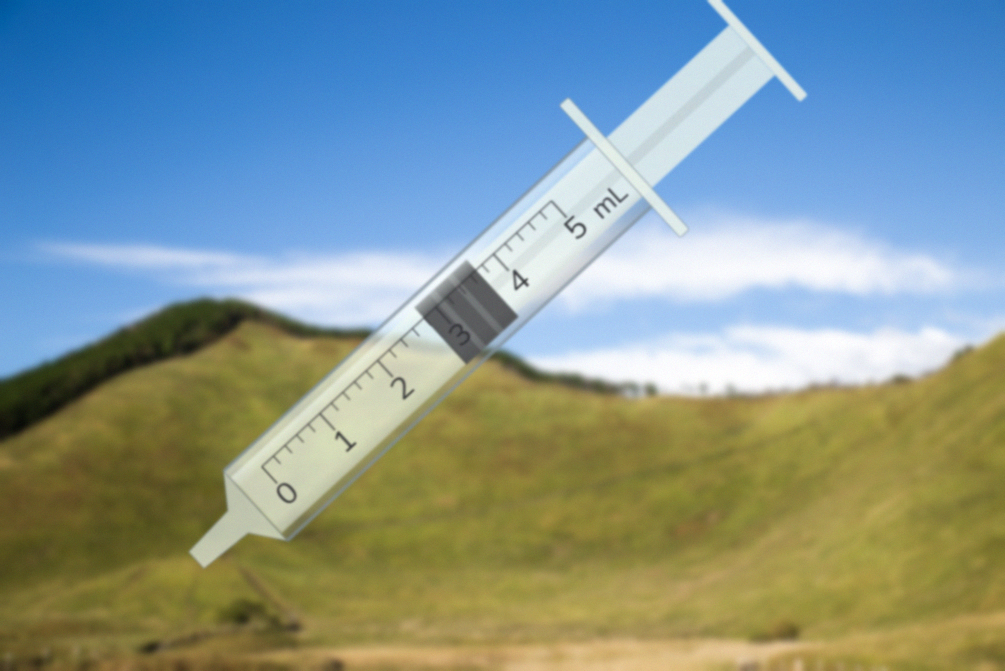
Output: mL 2.8
